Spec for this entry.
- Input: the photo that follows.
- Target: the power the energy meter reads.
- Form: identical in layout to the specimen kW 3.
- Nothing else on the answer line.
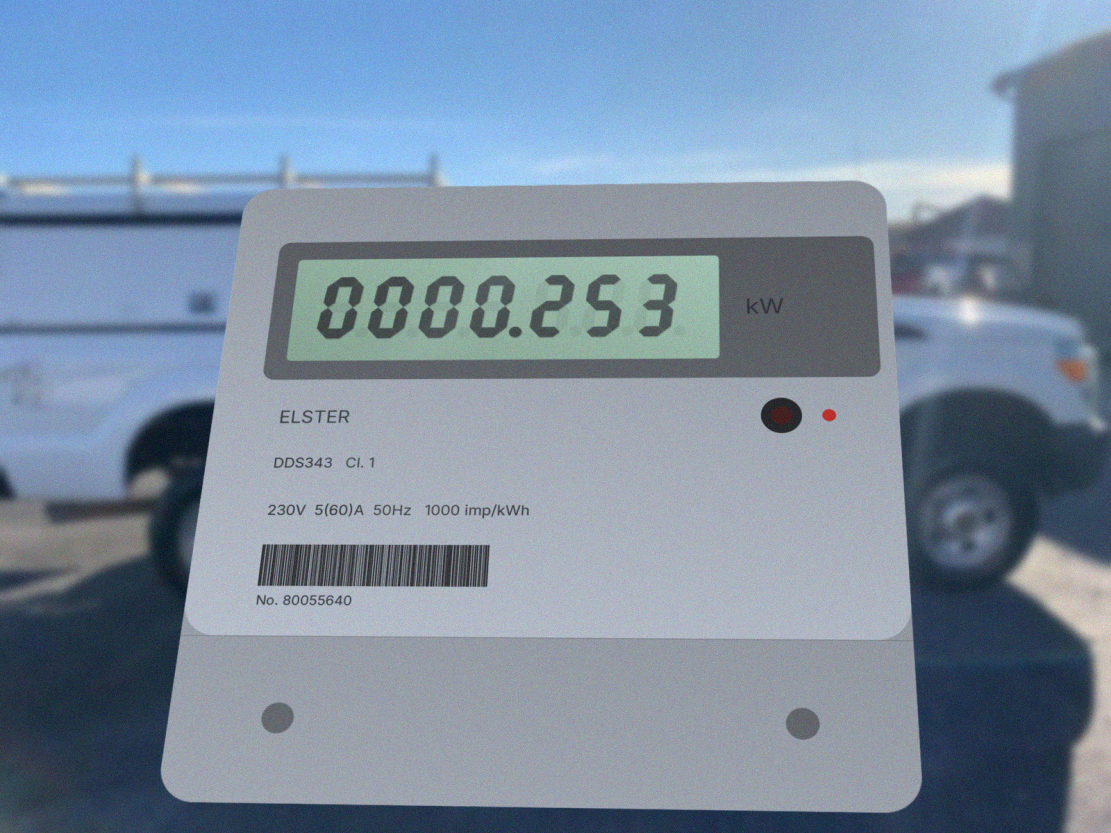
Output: kW 0.253
